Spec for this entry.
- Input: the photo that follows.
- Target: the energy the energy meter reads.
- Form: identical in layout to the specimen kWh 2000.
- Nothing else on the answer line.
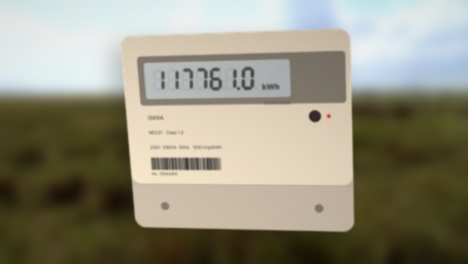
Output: kWh 117761.0
